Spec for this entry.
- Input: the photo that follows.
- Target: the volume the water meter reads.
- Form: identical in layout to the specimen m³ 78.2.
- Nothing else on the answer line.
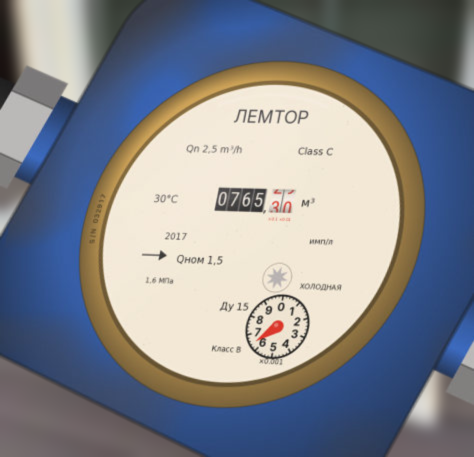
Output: m³ 765.296
